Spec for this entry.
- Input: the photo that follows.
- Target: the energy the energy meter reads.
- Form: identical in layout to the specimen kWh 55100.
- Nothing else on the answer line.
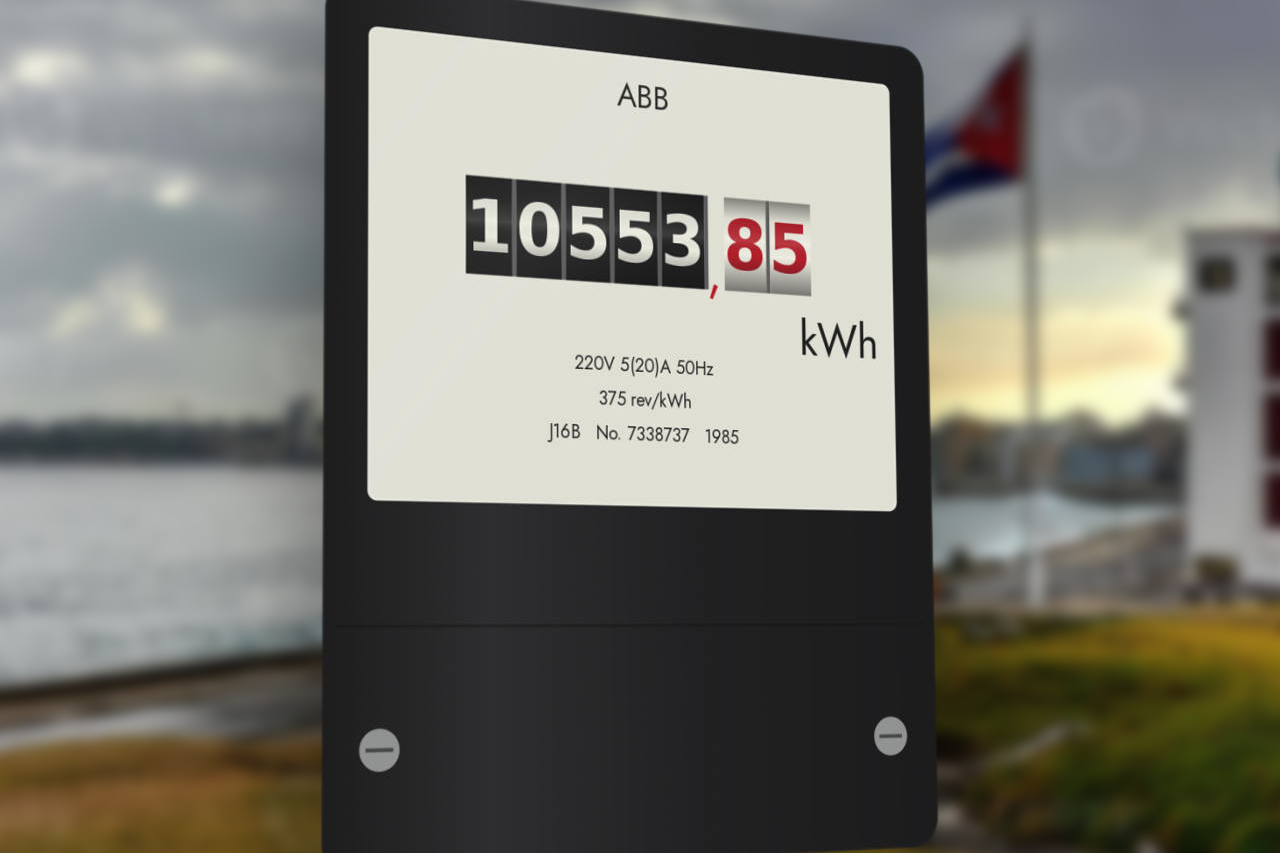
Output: kWh 10553.85
